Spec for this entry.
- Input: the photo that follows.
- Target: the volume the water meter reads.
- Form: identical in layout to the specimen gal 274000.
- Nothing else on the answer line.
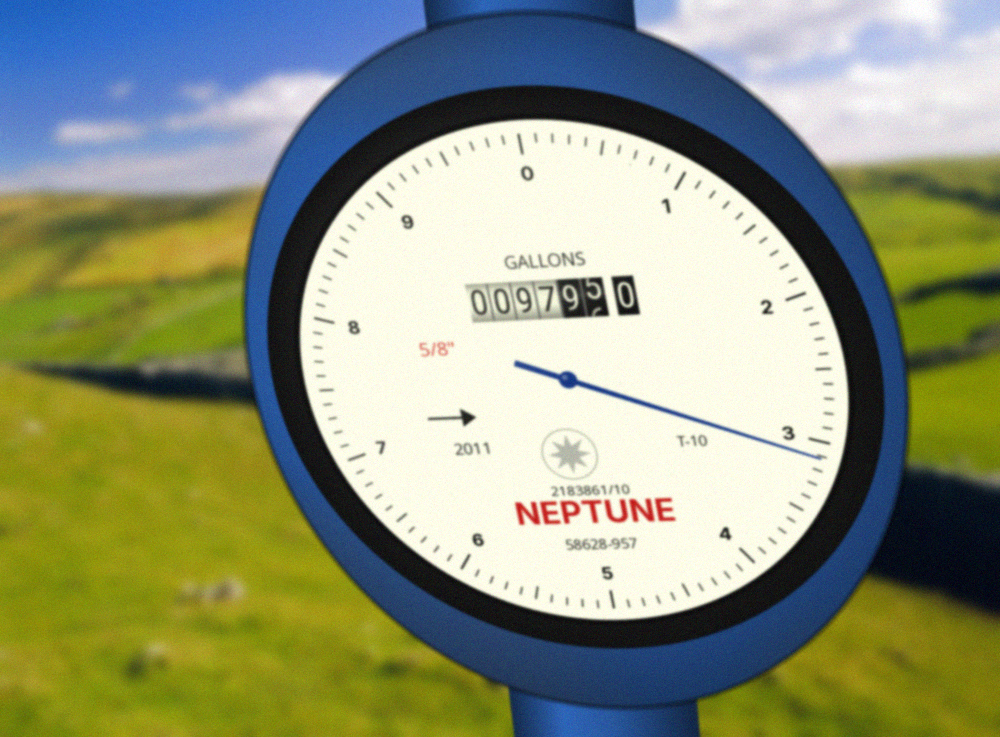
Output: gal 97953.1
